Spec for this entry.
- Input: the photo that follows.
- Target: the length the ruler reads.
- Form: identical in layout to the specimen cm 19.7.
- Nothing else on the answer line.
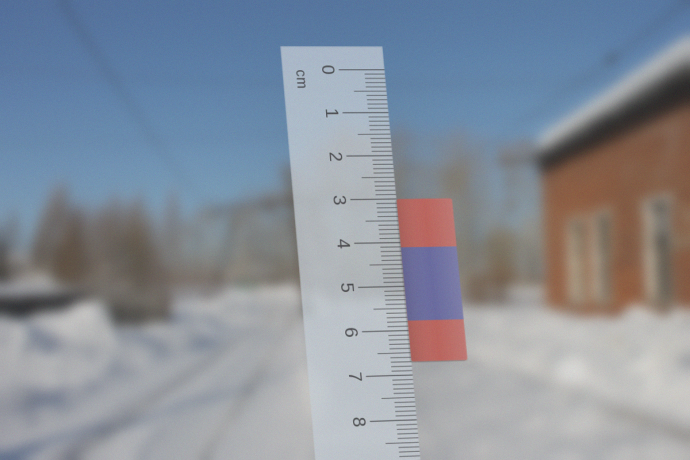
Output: cm 3.7
